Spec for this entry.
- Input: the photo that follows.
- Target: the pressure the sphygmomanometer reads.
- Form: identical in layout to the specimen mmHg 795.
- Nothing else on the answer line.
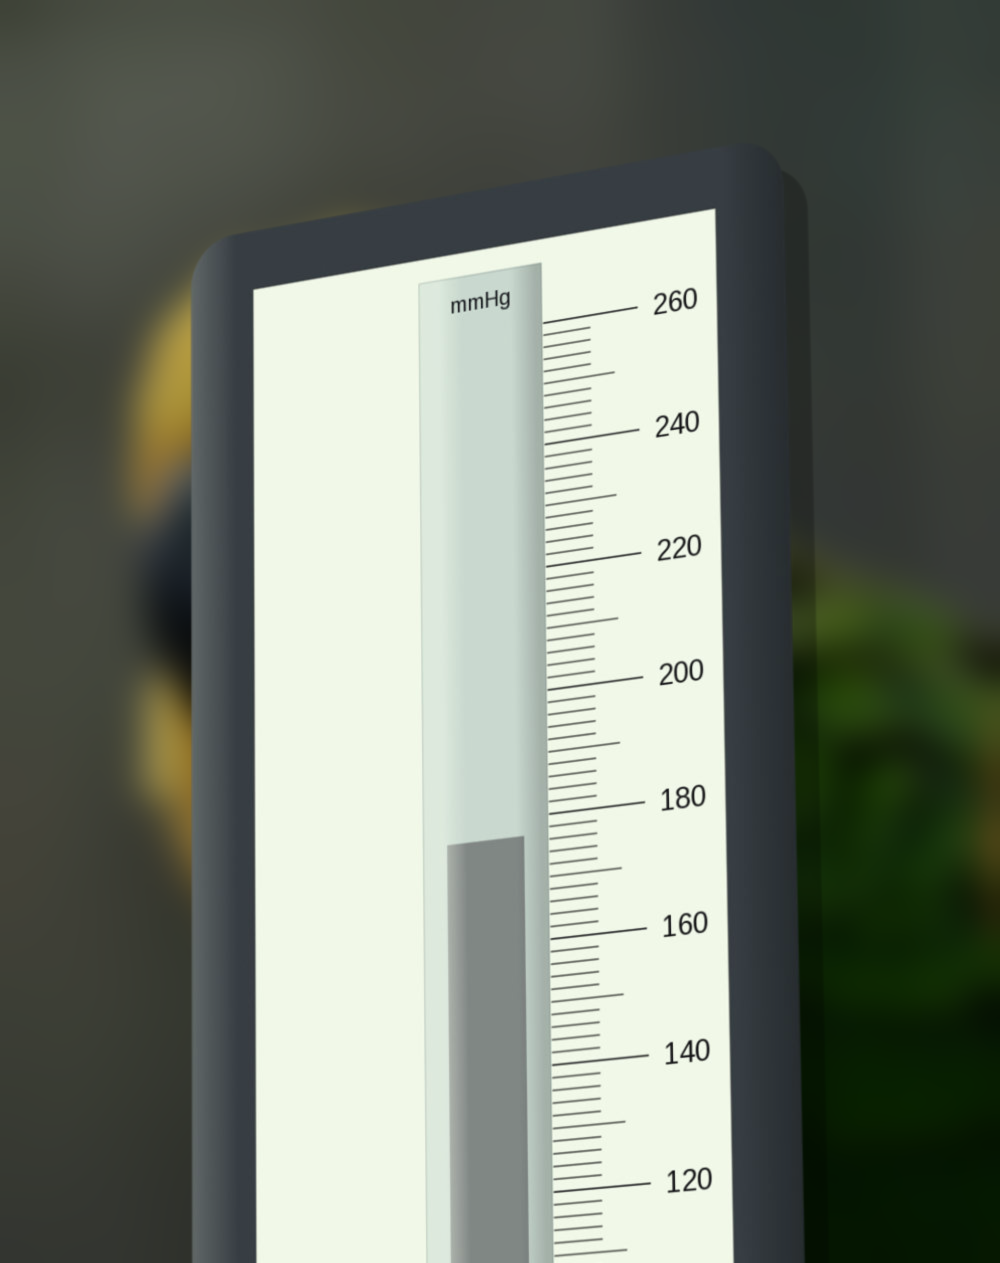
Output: mmHg 177
